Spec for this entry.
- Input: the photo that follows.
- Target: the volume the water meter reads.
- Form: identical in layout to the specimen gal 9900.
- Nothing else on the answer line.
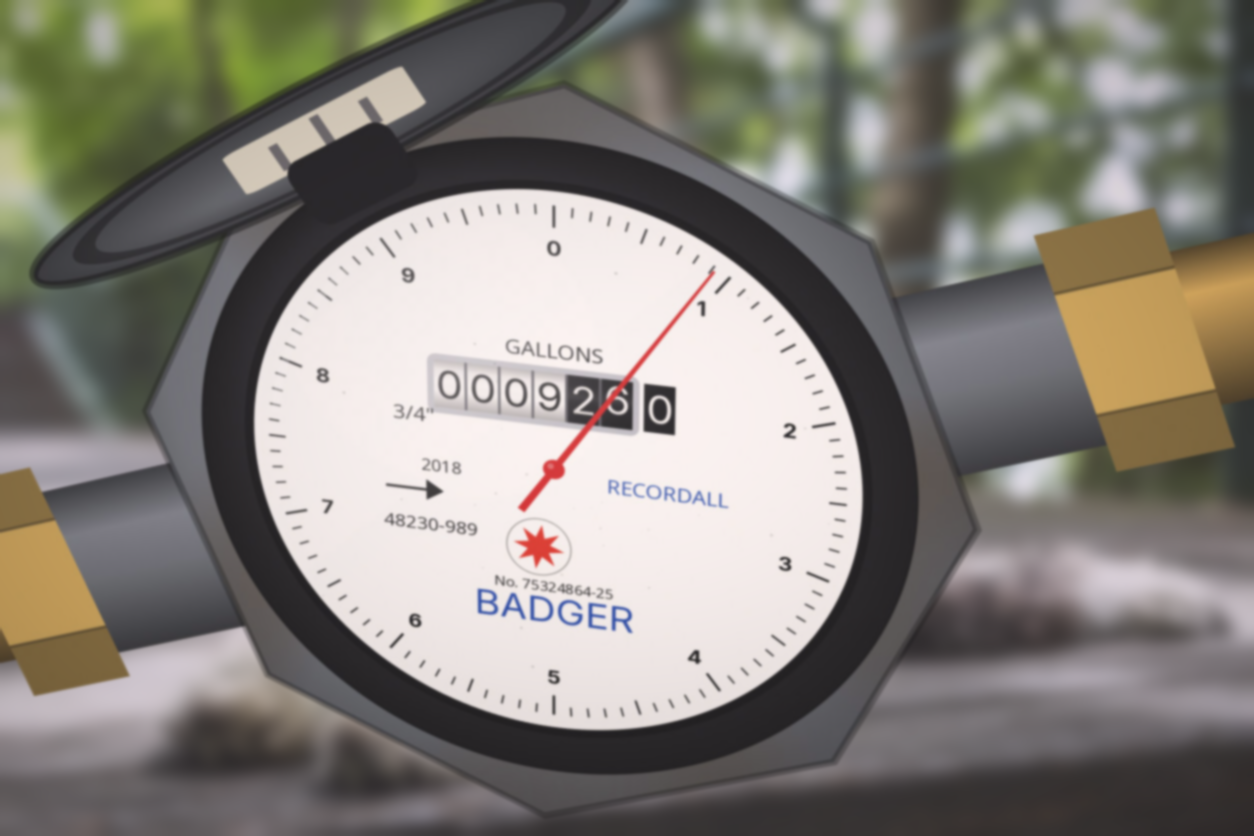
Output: gal 9260.9
